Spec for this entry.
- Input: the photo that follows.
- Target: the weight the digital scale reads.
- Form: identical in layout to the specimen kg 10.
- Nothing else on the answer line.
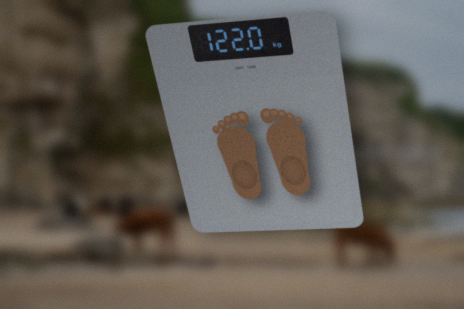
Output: kg 122.0
